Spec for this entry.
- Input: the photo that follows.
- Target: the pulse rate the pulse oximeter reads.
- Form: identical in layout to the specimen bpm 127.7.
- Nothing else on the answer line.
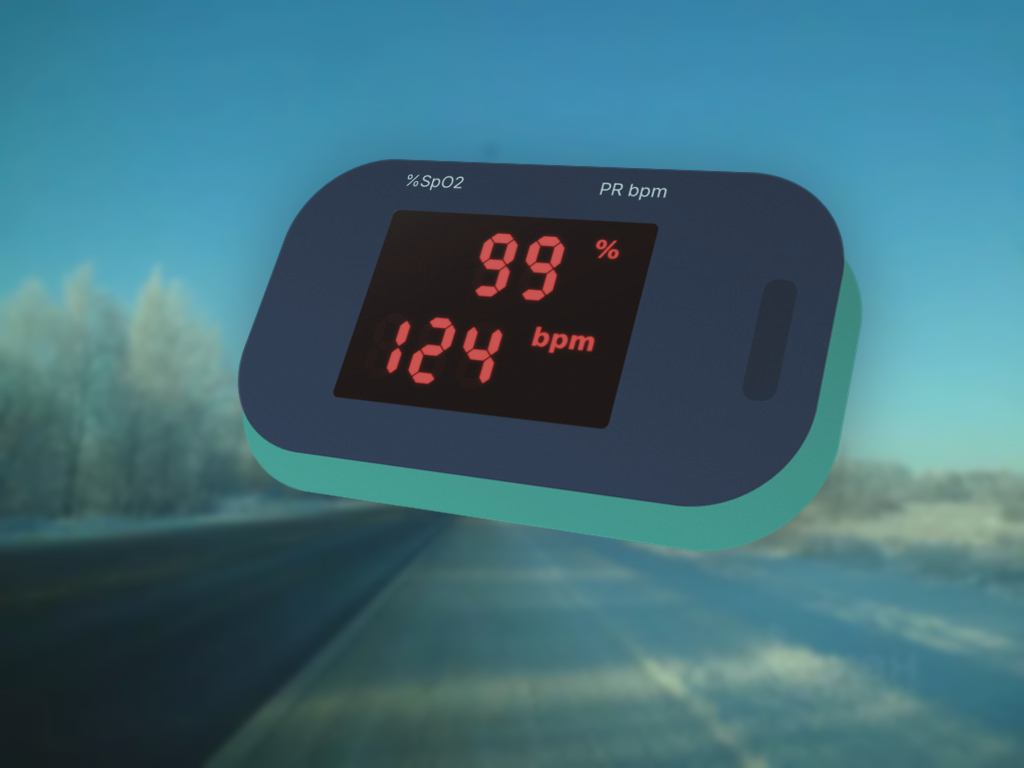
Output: bpm 124
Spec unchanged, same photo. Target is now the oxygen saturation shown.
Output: % 99
